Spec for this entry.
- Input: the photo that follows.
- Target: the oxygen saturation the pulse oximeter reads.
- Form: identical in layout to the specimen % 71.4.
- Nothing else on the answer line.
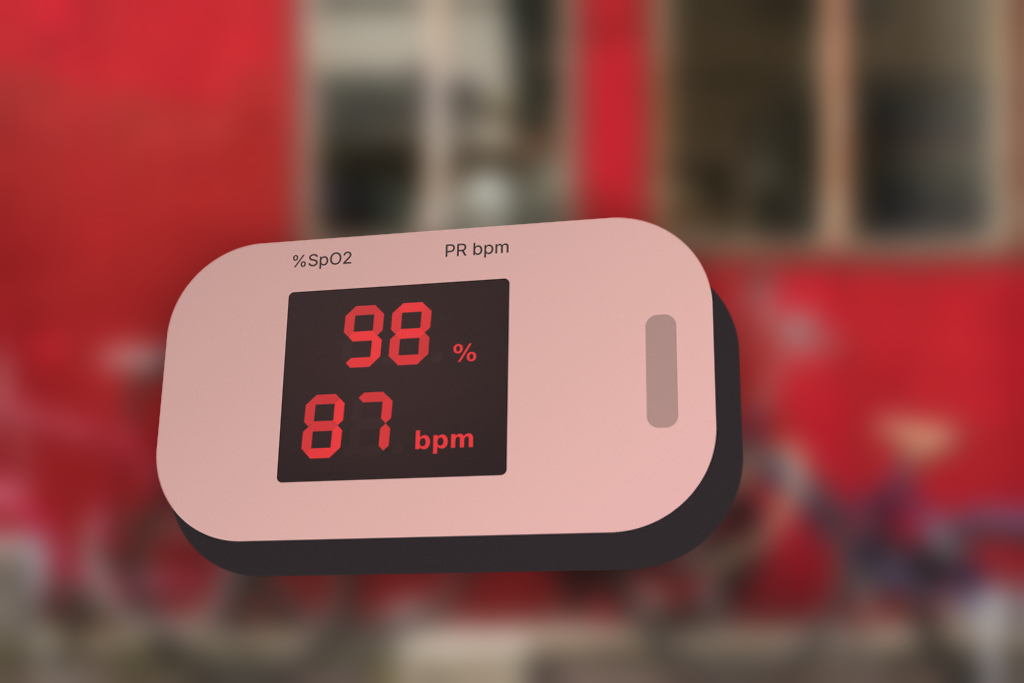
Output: % 98
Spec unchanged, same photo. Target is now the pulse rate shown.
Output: bpm 87
